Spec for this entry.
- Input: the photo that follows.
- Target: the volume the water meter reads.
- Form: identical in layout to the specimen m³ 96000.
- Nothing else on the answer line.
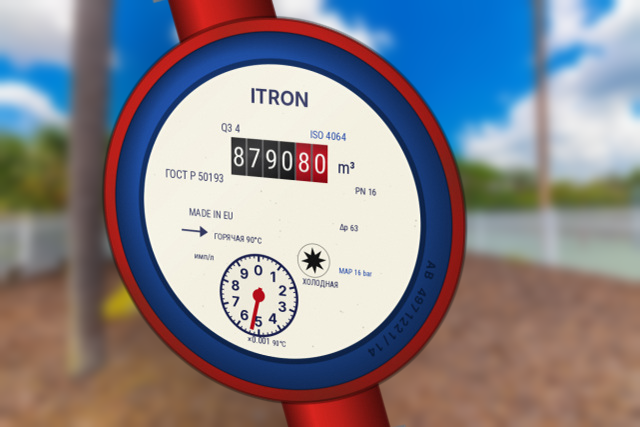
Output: m³ 8790.805
